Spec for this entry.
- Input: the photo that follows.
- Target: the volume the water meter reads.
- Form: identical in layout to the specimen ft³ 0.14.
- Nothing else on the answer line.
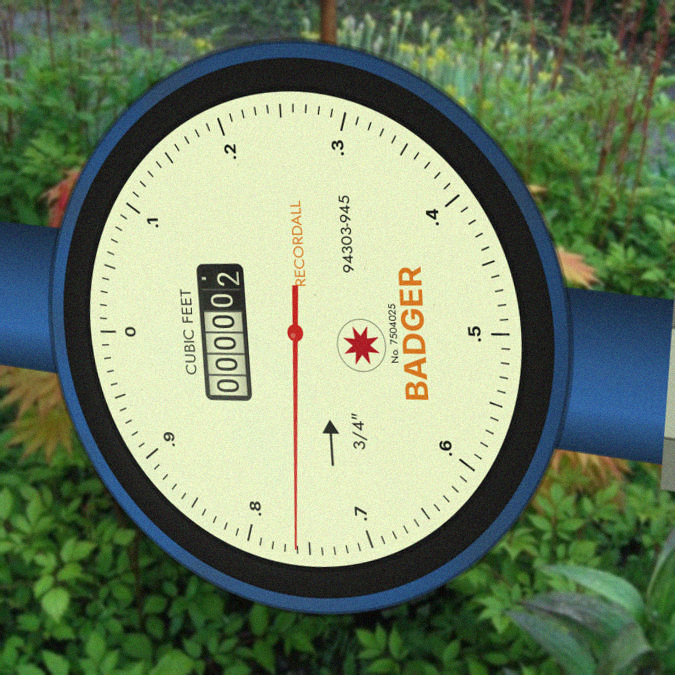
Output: ft³ 1.76
